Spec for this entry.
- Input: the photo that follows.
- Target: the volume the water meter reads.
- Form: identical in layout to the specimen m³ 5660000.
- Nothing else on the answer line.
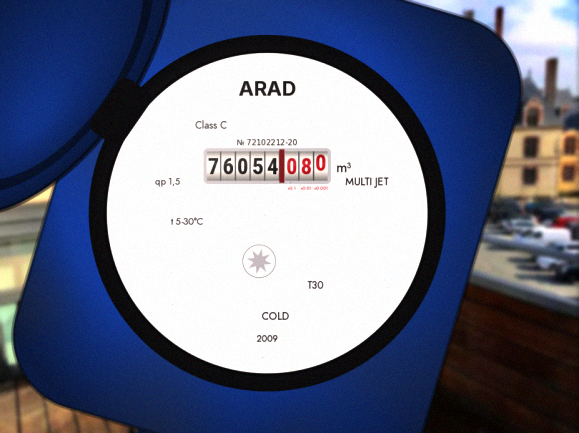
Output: m³ 76054.080
